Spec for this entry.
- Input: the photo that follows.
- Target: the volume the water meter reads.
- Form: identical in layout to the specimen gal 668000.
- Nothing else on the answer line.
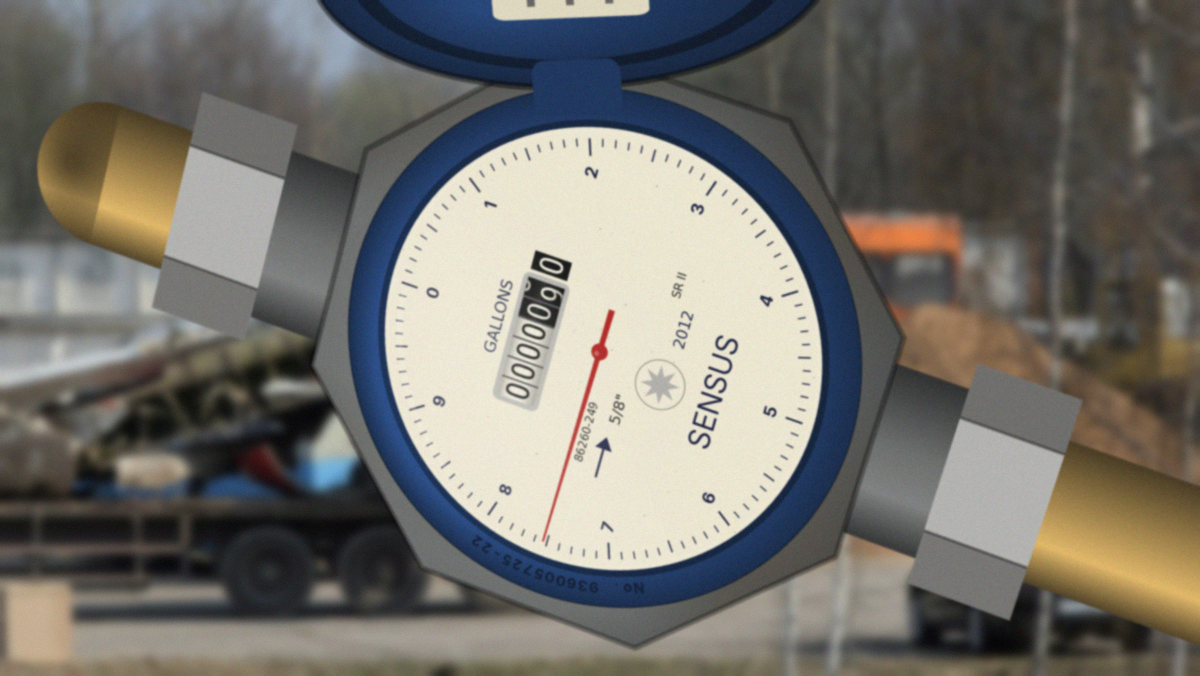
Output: gal 87.5
